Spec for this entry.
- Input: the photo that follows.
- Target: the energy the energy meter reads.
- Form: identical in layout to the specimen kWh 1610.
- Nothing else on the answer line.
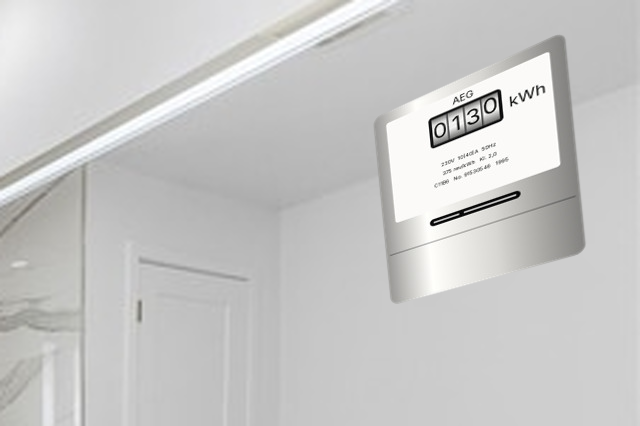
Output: kWh 130
